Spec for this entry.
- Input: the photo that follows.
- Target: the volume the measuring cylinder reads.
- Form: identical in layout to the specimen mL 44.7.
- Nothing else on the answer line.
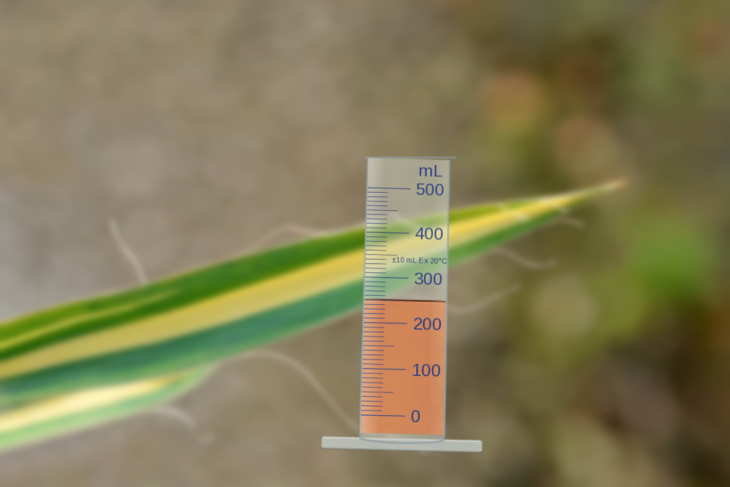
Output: mL 250
